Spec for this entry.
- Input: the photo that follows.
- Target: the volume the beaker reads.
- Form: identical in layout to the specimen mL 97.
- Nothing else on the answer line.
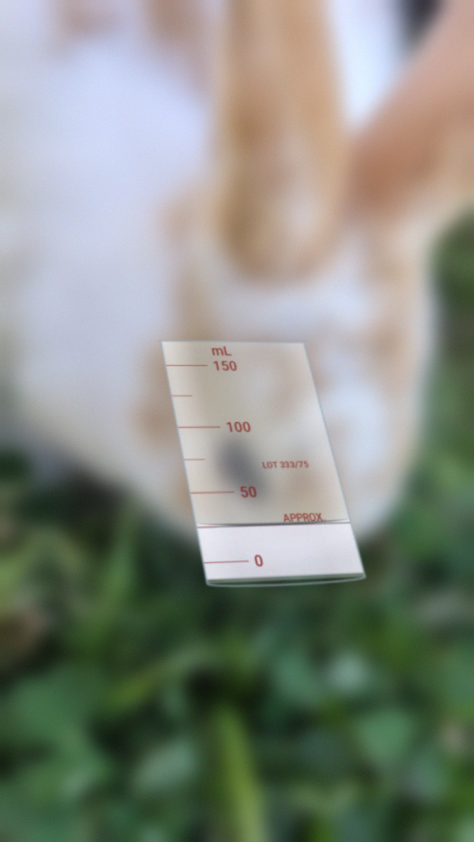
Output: mL 25
